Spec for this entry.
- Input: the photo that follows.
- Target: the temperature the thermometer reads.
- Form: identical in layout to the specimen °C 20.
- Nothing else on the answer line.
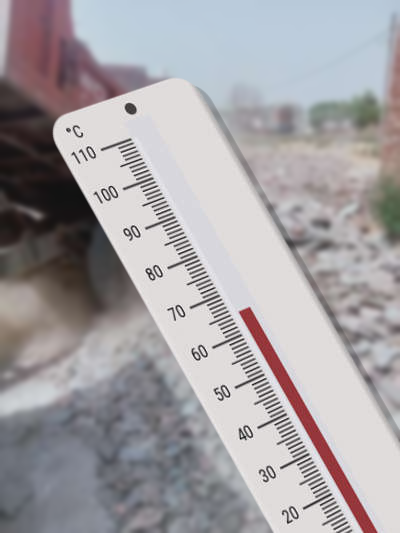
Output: °C 65
